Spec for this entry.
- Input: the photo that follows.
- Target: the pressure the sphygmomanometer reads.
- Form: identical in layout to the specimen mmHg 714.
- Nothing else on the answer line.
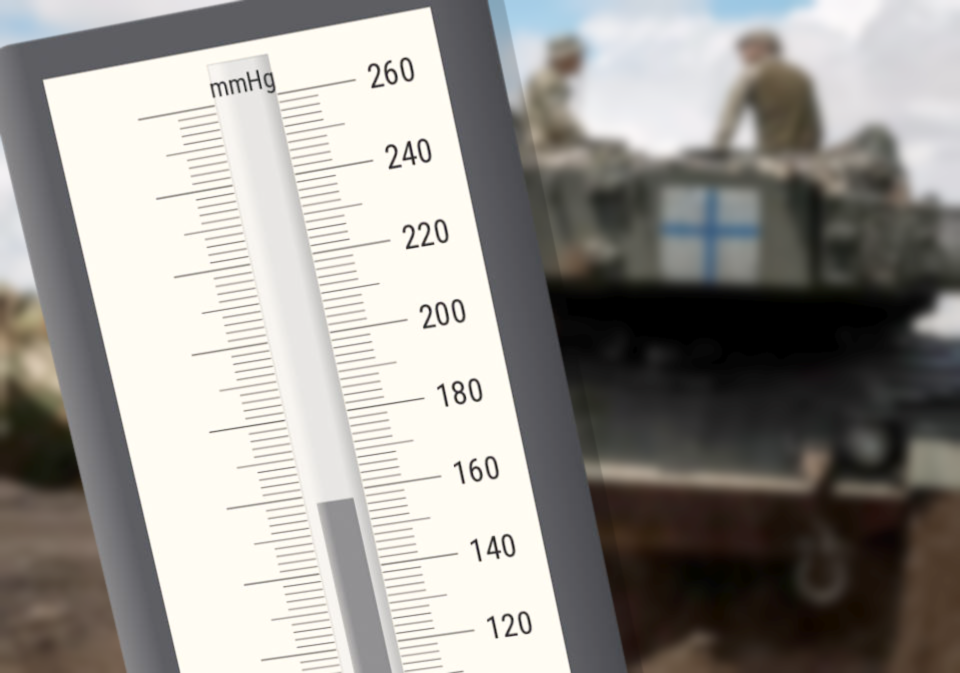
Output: mmHg 158
